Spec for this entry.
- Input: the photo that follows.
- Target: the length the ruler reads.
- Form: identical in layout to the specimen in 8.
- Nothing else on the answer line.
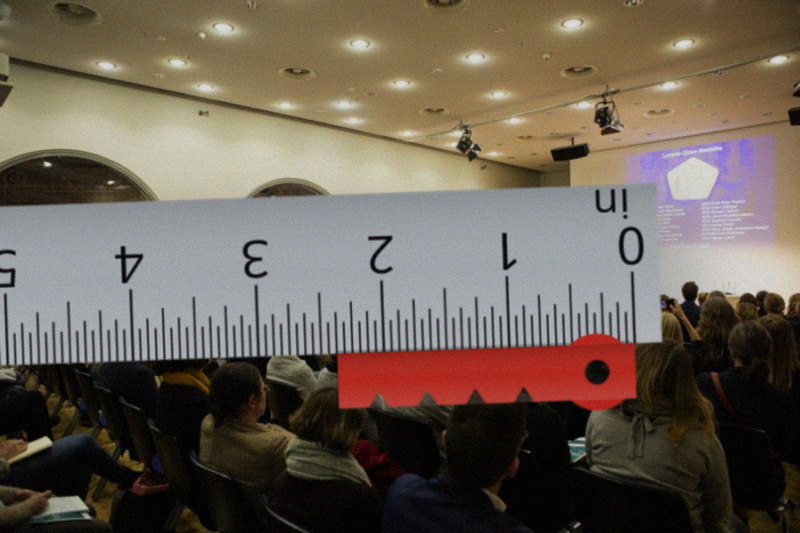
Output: in 2.375
